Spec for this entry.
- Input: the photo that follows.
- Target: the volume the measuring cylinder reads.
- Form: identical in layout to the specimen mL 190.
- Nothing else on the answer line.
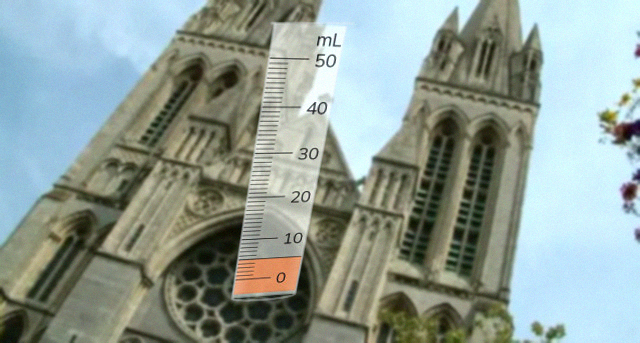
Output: mL 5
